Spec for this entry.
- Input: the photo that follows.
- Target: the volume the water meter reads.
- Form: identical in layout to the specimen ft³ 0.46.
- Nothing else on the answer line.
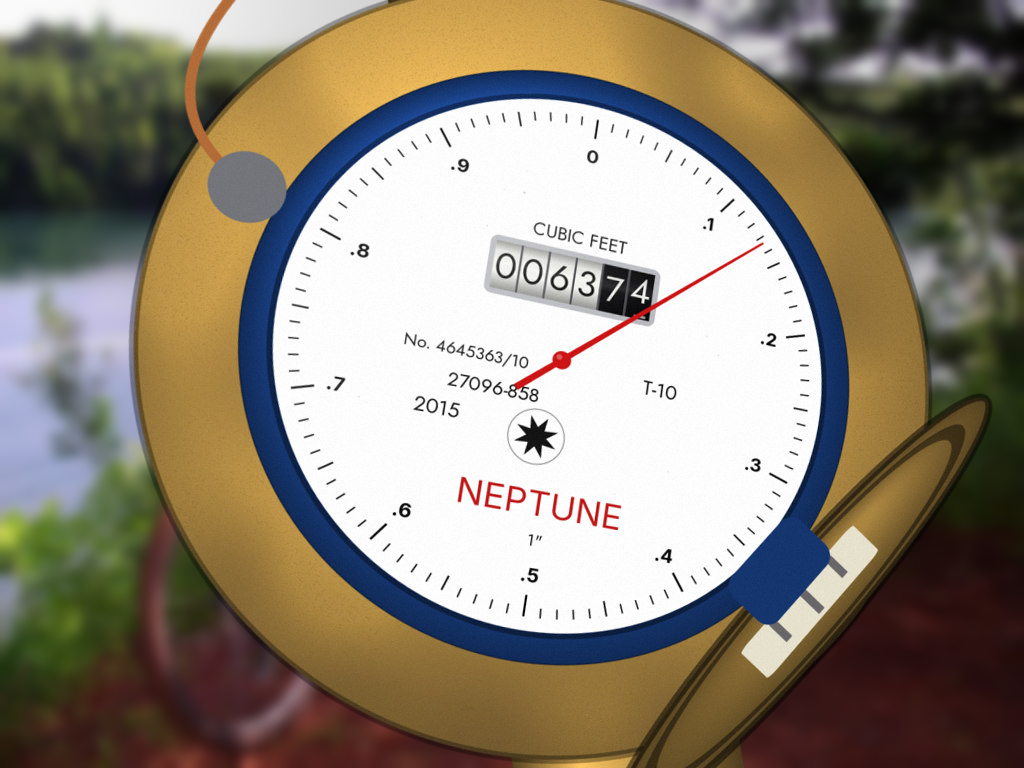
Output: ft³ 6374.13
